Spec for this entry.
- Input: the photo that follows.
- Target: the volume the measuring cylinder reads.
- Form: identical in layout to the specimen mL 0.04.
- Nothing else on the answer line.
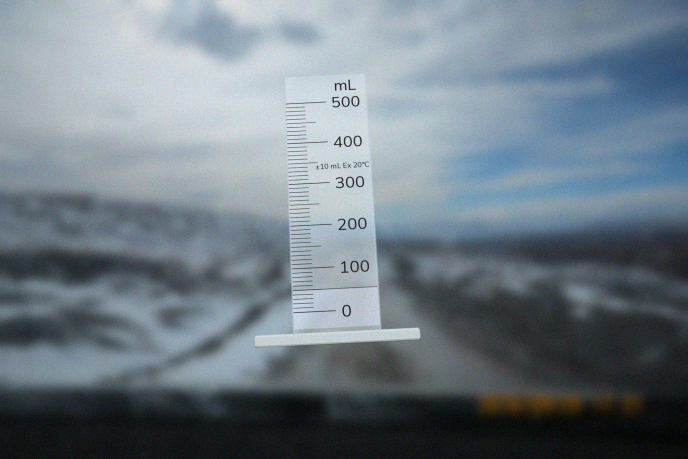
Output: mL 50
